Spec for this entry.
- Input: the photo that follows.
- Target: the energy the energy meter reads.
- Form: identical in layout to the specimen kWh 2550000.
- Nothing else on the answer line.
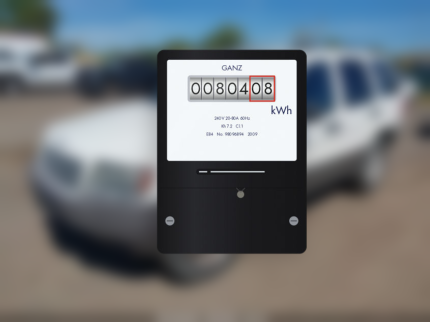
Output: kWh 804.08
